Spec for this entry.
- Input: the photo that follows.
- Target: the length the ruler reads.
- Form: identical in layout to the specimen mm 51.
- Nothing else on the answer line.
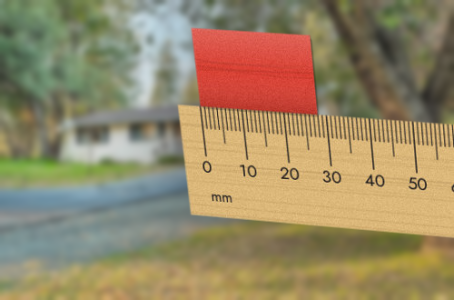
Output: mm 28
